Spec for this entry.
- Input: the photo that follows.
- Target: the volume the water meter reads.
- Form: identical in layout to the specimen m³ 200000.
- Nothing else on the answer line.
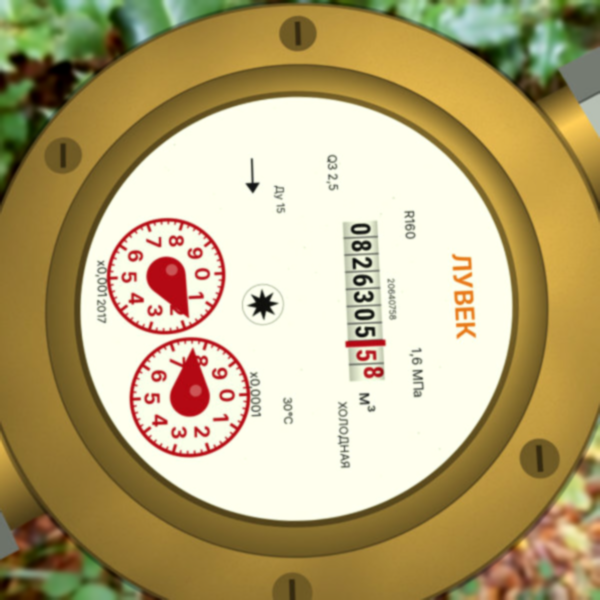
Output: m³ 826305.5817
